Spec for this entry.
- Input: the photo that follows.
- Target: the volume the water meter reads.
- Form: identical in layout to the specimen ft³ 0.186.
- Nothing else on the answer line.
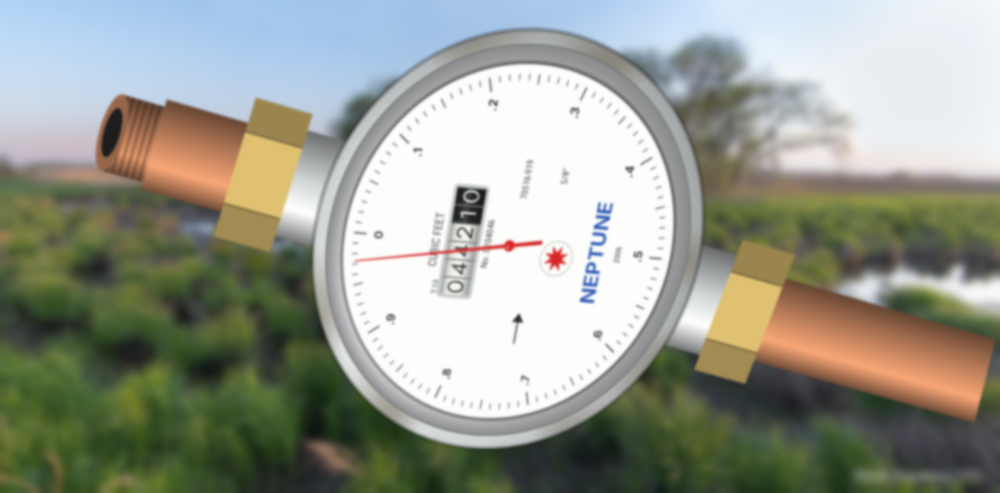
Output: ft³ 44209.97
